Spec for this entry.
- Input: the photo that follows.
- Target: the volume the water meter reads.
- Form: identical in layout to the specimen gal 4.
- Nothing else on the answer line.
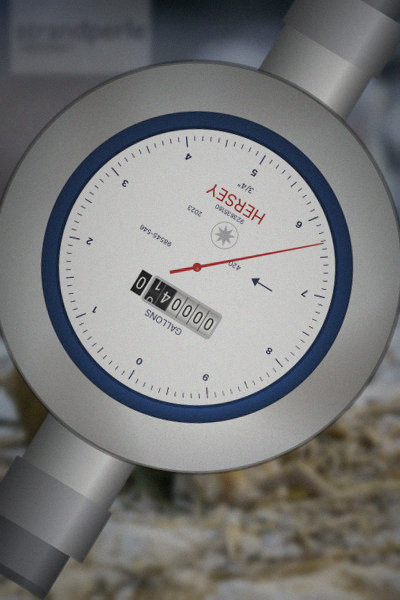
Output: gal 406.3
